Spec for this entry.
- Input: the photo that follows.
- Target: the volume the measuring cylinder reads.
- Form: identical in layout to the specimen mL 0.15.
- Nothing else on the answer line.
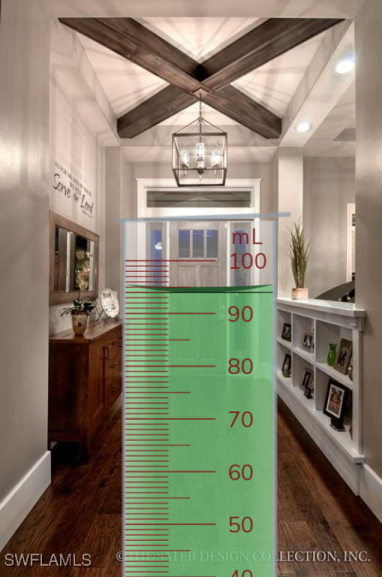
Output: mL 94
